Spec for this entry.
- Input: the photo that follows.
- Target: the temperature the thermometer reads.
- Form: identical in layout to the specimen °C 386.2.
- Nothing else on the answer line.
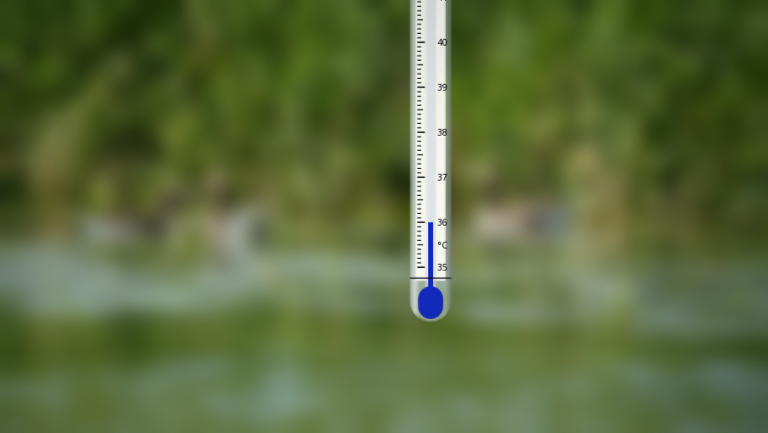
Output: °C 36
